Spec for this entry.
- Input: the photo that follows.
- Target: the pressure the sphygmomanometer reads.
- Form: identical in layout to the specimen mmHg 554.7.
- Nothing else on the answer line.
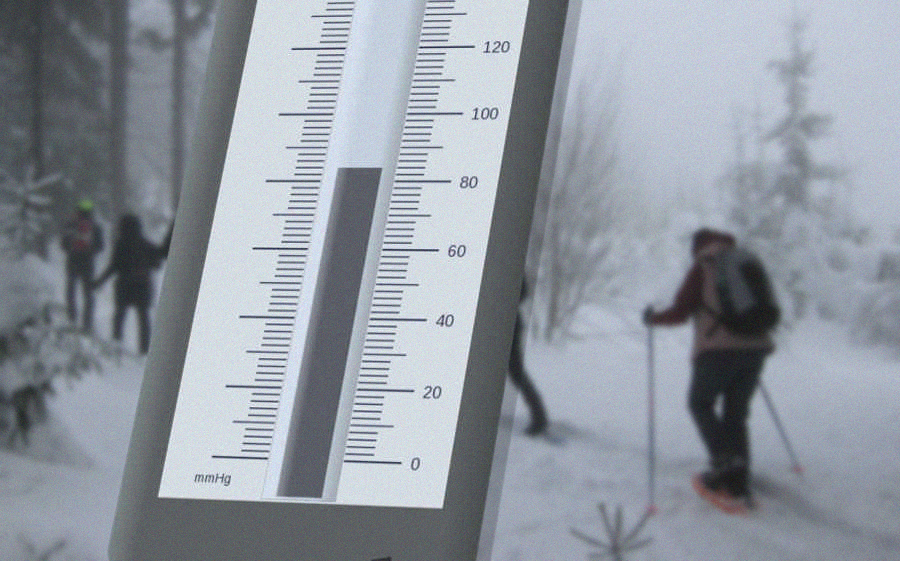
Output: mmHg 84
